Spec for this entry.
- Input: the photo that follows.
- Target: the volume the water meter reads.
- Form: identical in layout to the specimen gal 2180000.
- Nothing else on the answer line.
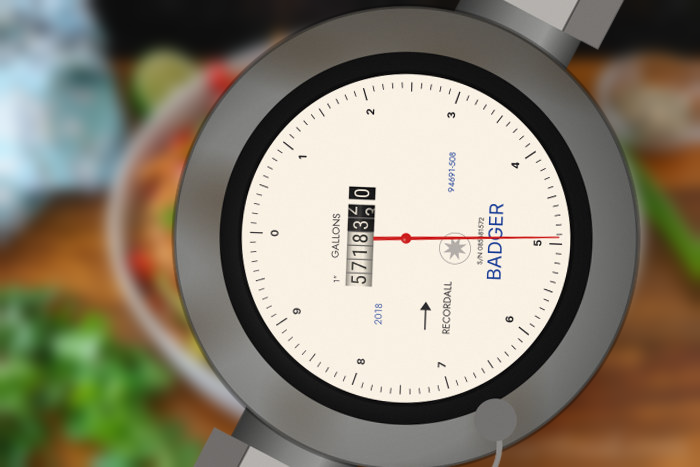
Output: gal 5718324.9
